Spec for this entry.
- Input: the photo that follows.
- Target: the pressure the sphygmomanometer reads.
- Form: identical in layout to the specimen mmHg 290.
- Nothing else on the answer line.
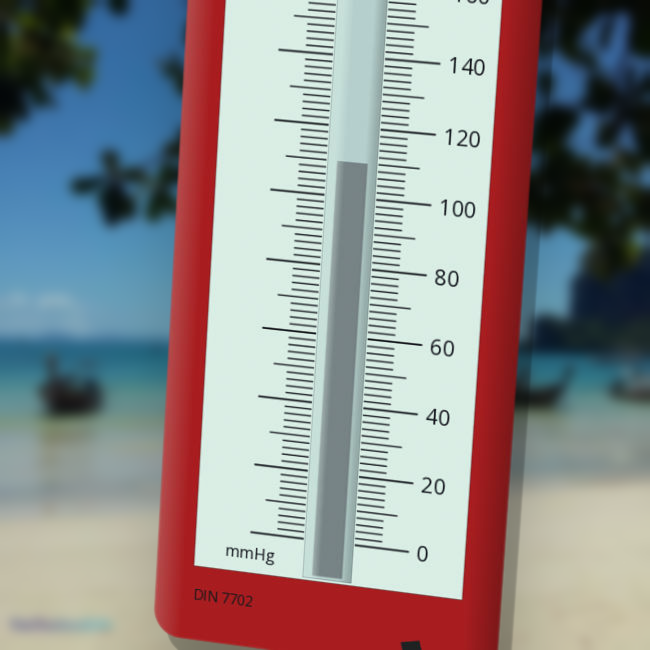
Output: mmHg 110
